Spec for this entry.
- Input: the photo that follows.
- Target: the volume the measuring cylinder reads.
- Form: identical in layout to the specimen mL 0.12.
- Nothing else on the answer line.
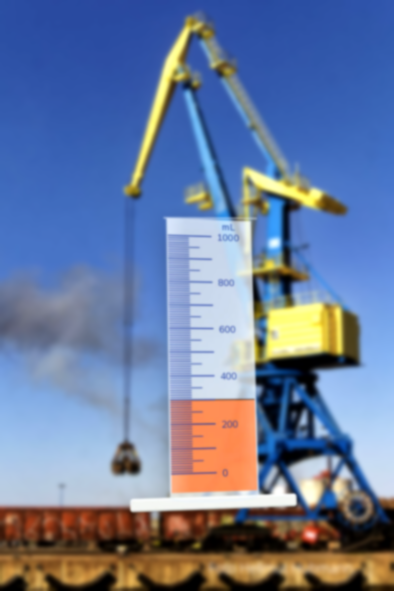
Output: mL 300
